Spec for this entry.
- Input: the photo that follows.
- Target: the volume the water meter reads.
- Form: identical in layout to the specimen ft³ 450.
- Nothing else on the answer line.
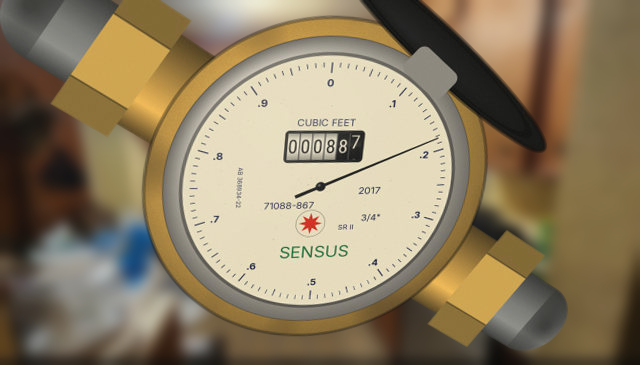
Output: ft³ 887.18
